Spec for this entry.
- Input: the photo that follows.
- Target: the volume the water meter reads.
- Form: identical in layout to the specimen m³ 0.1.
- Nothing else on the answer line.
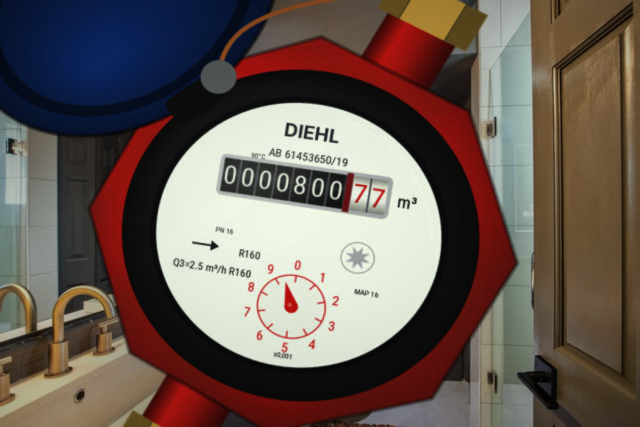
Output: m³ 800.769
